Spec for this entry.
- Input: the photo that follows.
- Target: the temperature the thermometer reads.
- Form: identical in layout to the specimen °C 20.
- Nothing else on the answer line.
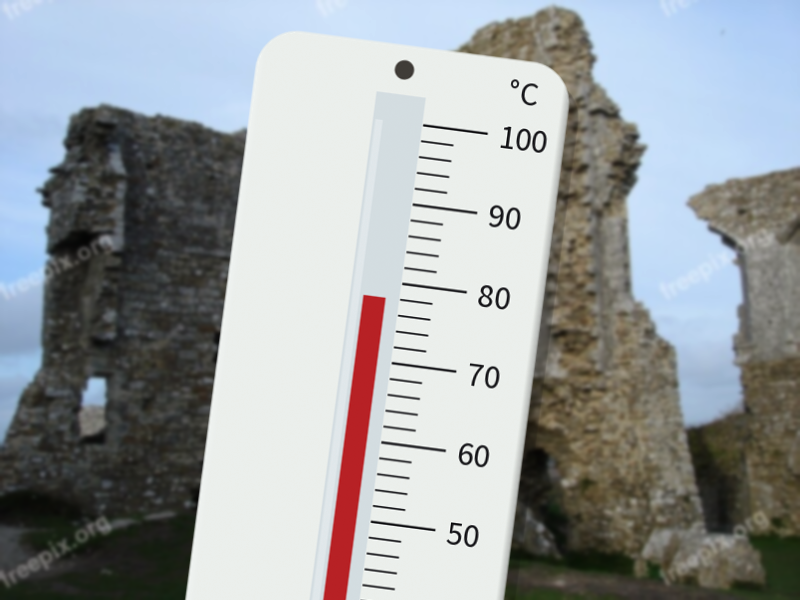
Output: °C 78
